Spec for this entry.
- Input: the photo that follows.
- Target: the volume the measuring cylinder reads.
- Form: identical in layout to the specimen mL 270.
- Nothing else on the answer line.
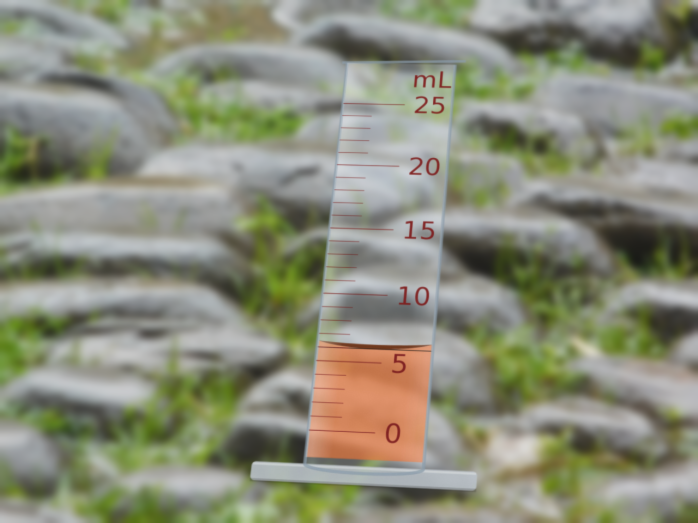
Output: mL 6
